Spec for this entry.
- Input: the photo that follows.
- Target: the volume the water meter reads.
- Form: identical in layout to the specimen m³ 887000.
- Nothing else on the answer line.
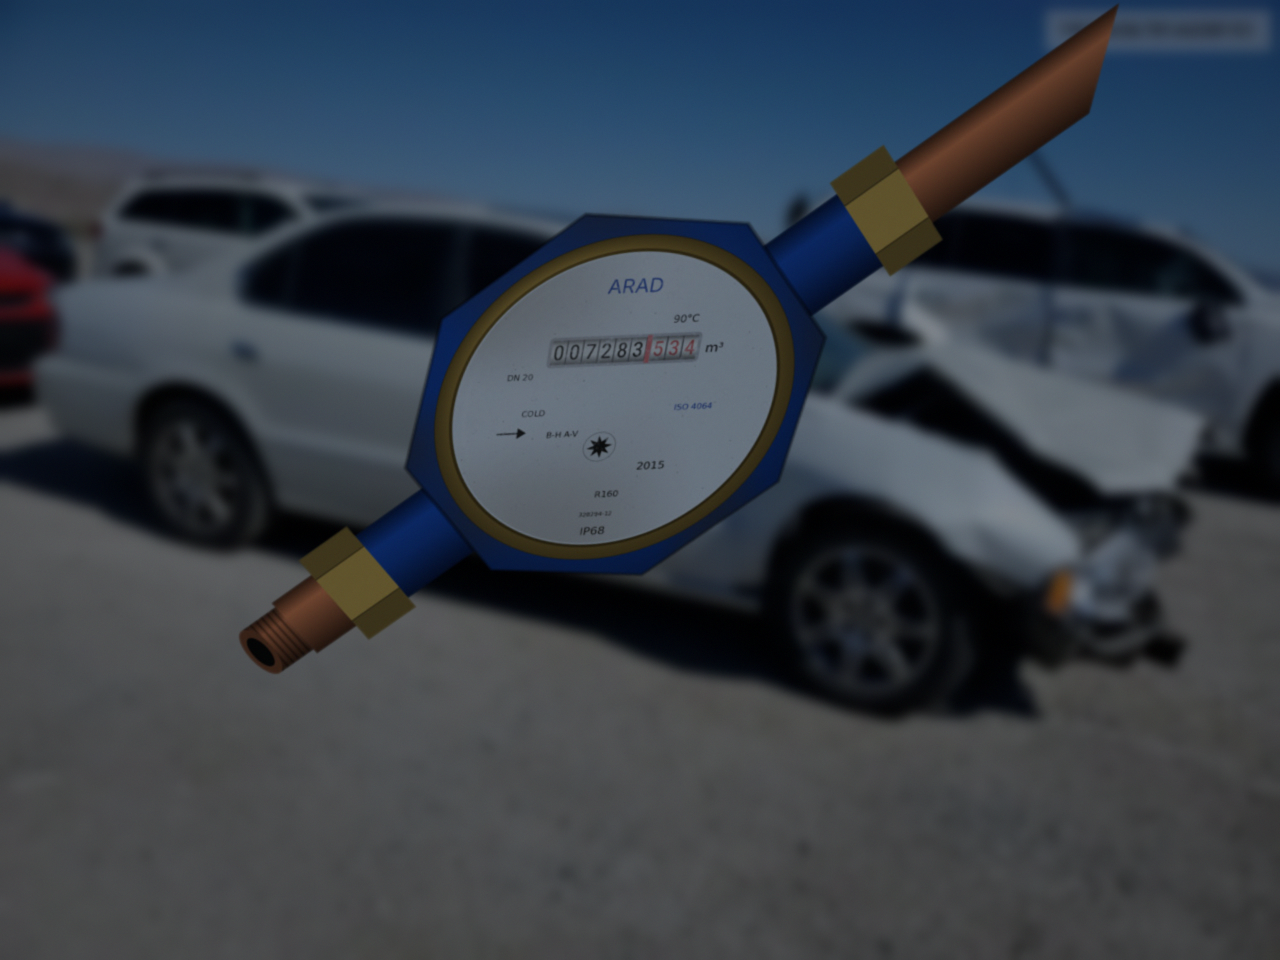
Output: m³ 7283.534
